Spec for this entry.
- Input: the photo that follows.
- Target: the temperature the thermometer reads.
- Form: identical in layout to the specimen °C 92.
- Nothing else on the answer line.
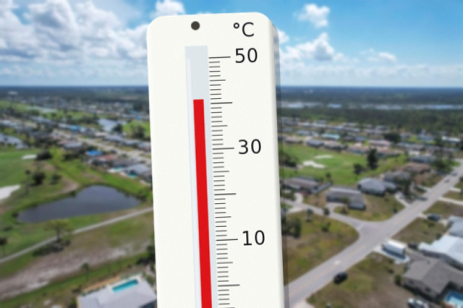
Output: °C 41
